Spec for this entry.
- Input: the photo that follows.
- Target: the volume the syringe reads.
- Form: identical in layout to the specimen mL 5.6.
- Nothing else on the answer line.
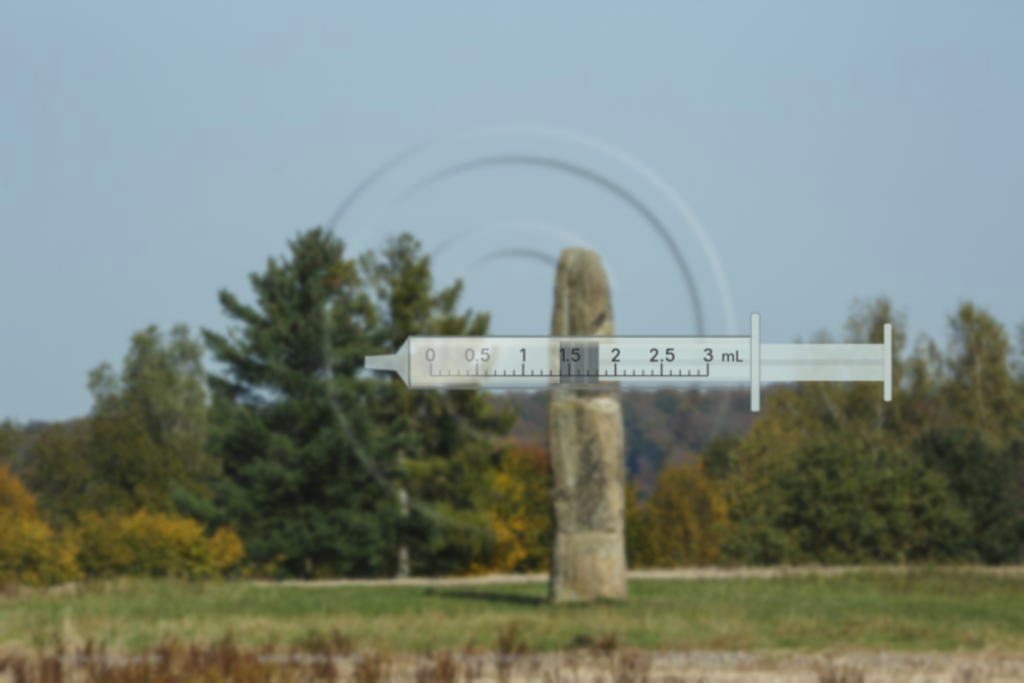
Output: mL 1.4
